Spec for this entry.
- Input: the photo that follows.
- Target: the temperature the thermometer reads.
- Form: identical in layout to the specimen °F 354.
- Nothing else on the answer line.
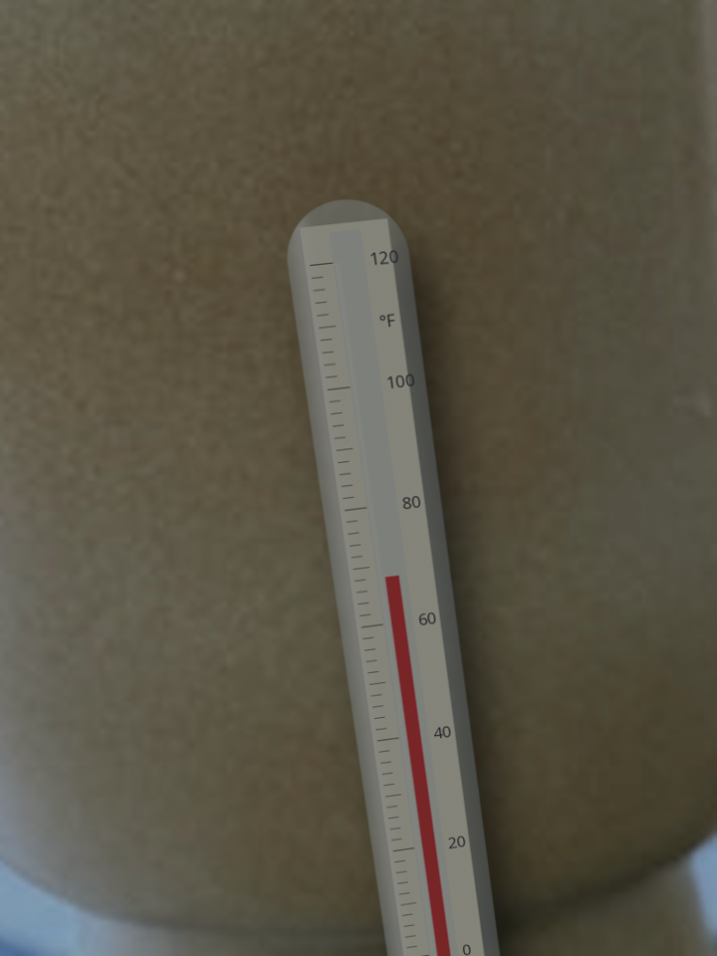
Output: °F 68
